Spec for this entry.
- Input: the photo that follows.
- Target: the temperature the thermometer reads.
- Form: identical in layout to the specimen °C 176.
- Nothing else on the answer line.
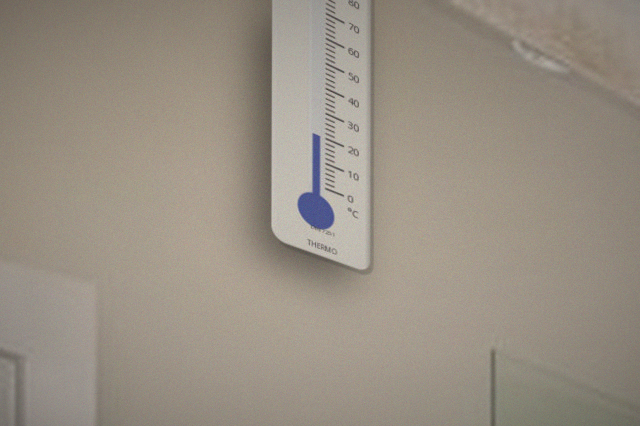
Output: °C 20
